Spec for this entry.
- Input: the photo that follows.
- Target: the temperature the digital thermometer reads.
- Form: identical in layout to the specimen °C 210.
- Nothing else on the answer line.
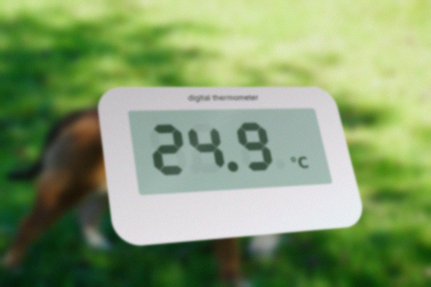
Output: °C 24.9
